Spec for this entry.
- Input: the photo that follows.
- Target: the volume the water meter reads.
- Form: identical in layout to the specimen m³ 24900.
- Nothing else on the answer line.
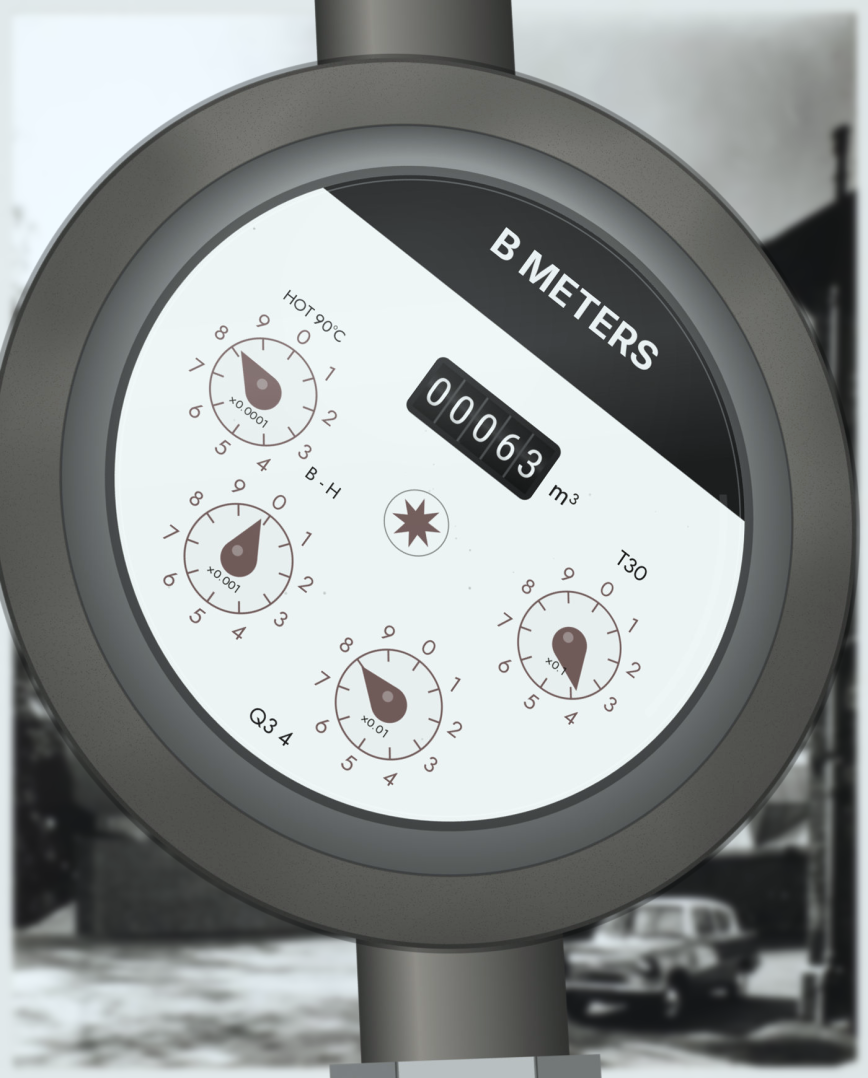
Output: m³ 63.3798
